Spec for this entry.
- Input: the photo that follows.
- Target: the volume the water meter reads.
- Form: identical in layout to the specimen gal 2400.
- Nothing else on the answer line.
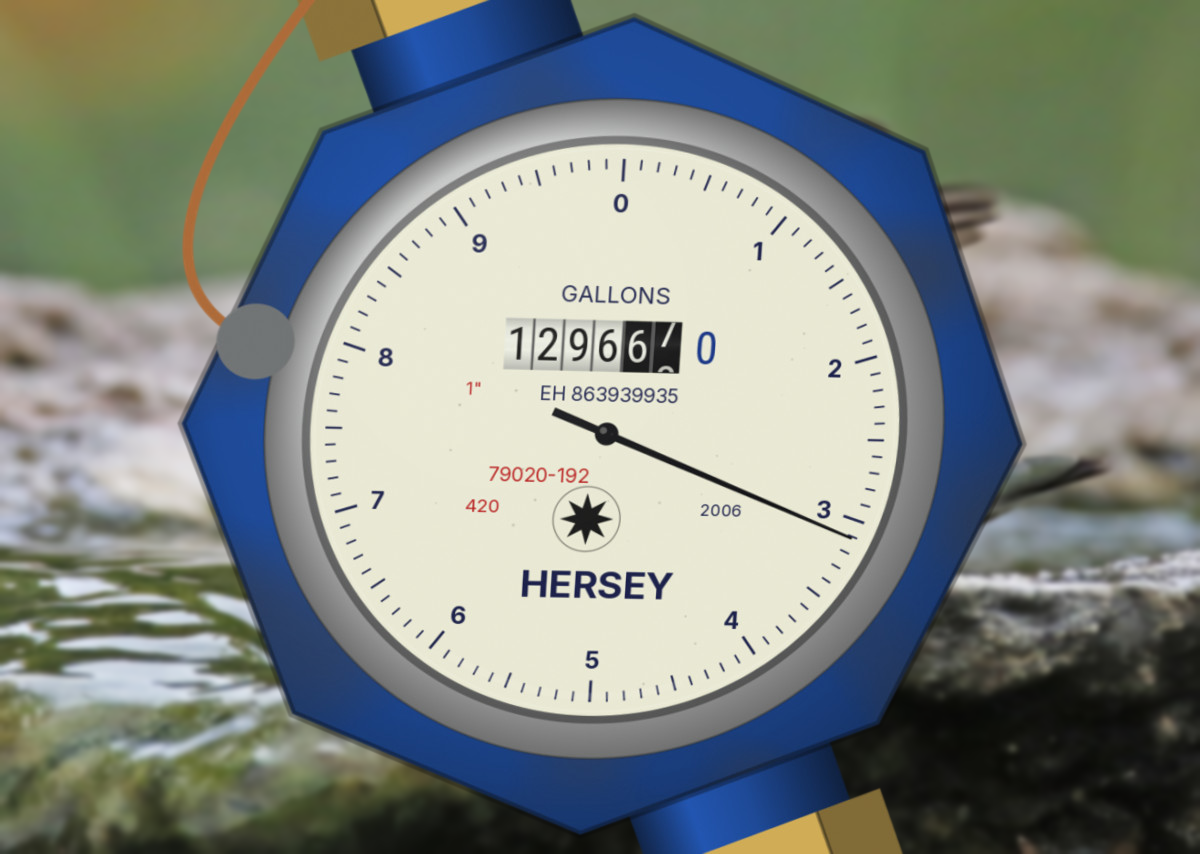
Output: gal 1296673.1
